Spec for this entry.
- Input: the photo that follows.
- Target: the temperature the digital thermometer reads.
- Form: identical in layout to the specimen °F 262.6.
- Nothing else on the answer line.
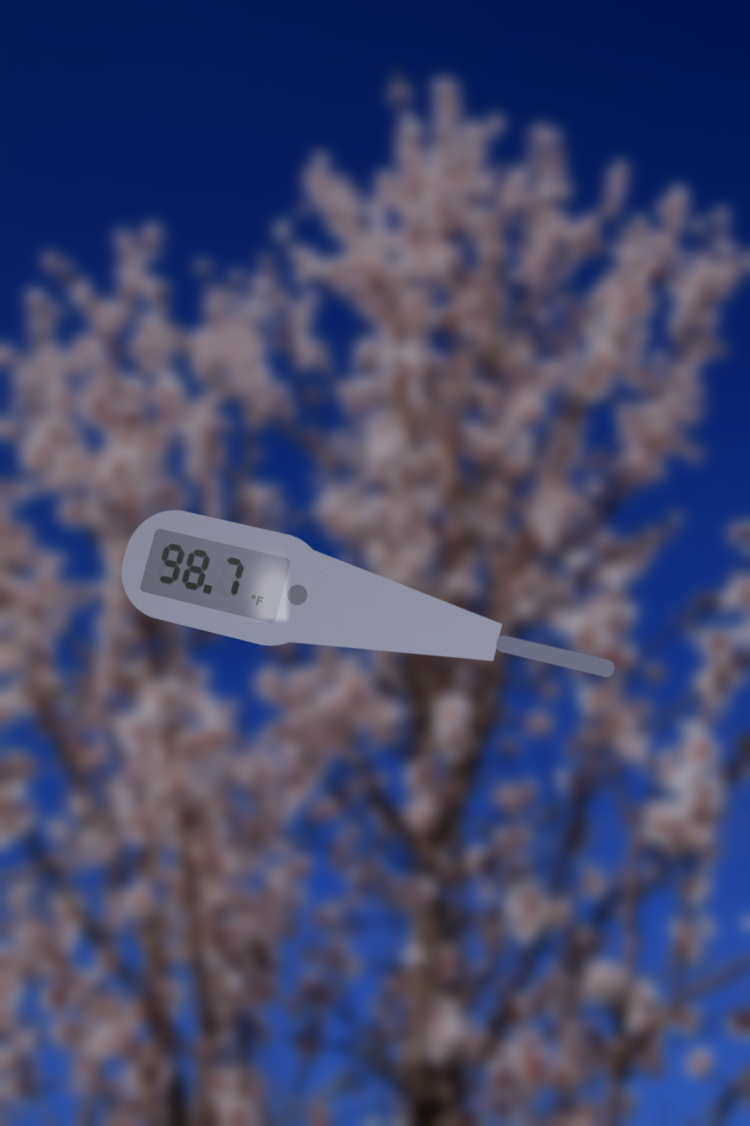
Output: °F 98.7
